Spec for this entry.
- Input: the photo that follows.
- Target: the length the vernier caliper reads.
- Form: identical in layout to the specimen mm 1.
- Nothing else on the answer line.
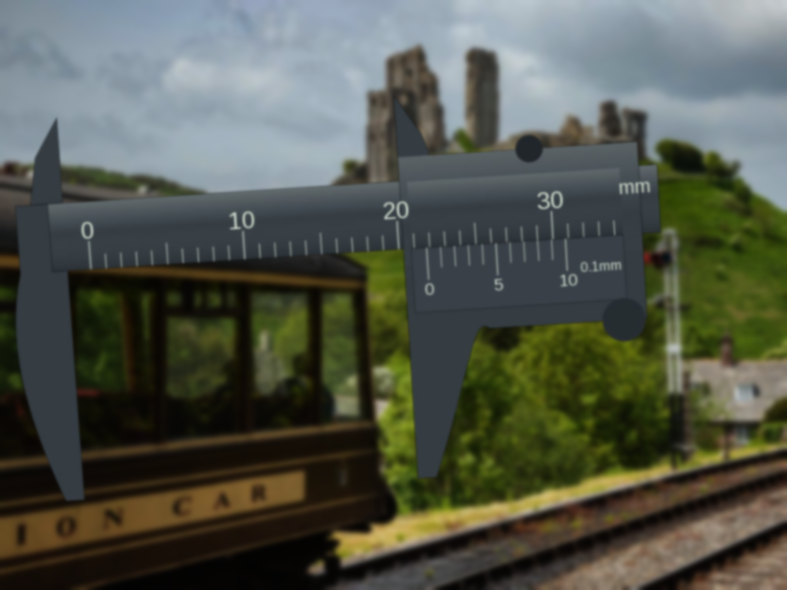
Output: mm 21.8
